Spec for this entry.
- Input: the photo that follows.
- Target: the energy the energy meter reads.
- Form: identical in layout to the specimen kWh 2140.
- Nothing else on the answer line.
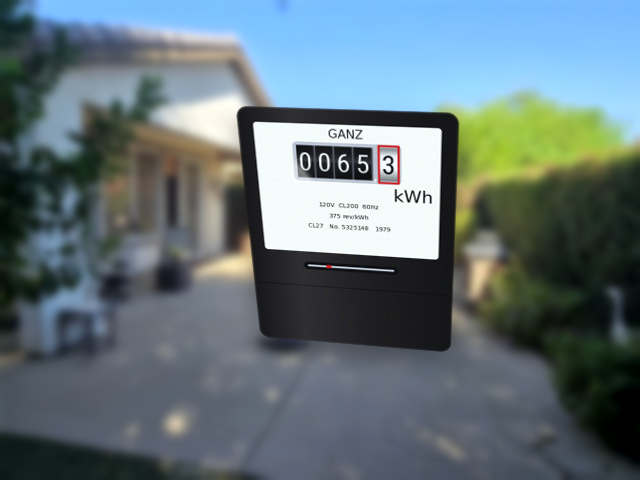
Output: kWh 65.3
